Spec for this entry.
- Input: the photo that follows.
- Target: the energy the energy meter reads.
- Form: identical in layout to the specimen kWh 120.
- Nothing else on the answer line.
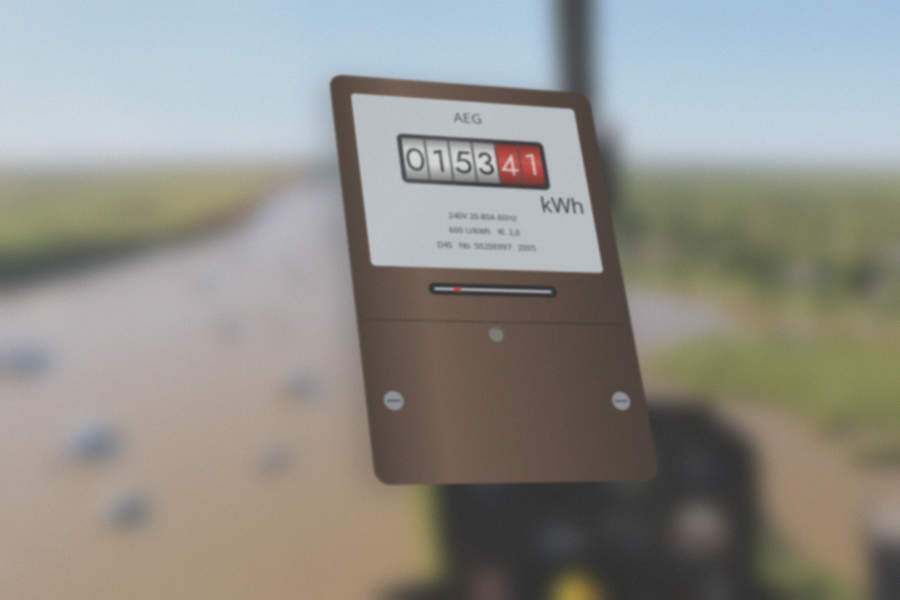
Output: kWh 153.41
